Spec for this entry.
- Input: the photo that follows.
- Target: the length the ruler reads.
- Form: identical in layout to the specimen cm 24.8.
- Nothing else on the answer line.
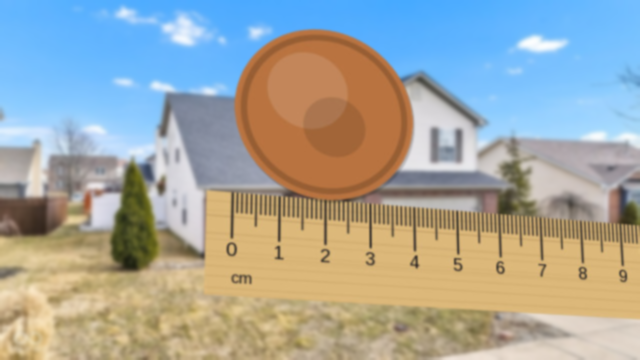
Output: cm 4
